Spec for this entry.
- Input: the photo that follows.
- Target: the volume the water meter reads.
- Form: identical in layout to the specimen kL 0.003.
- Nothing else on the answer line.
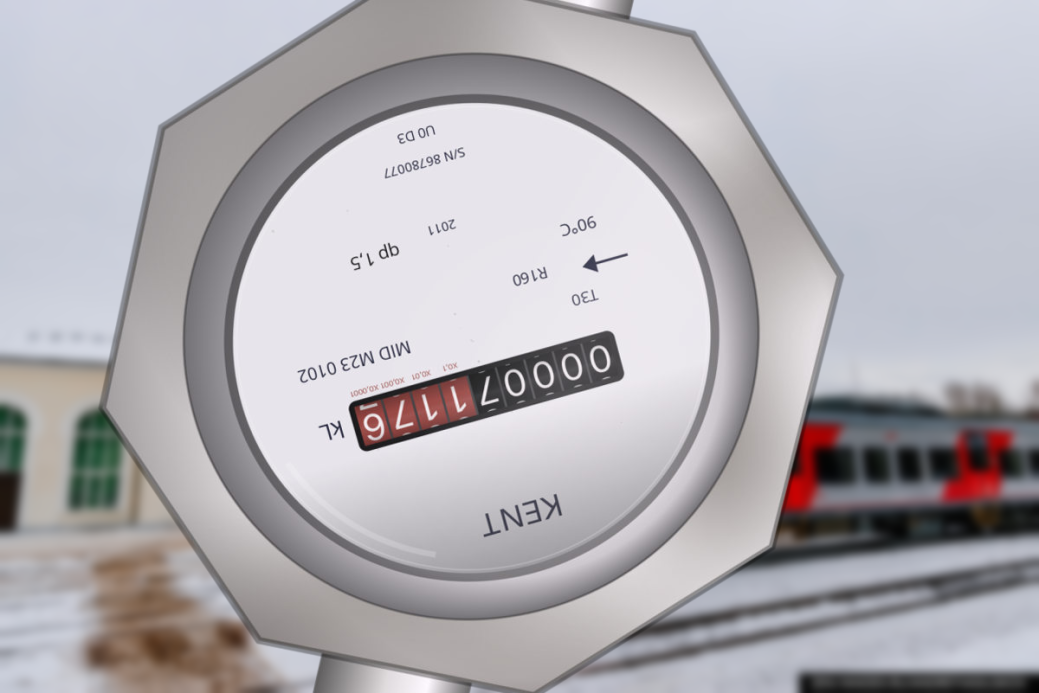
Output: kL 7.1176
